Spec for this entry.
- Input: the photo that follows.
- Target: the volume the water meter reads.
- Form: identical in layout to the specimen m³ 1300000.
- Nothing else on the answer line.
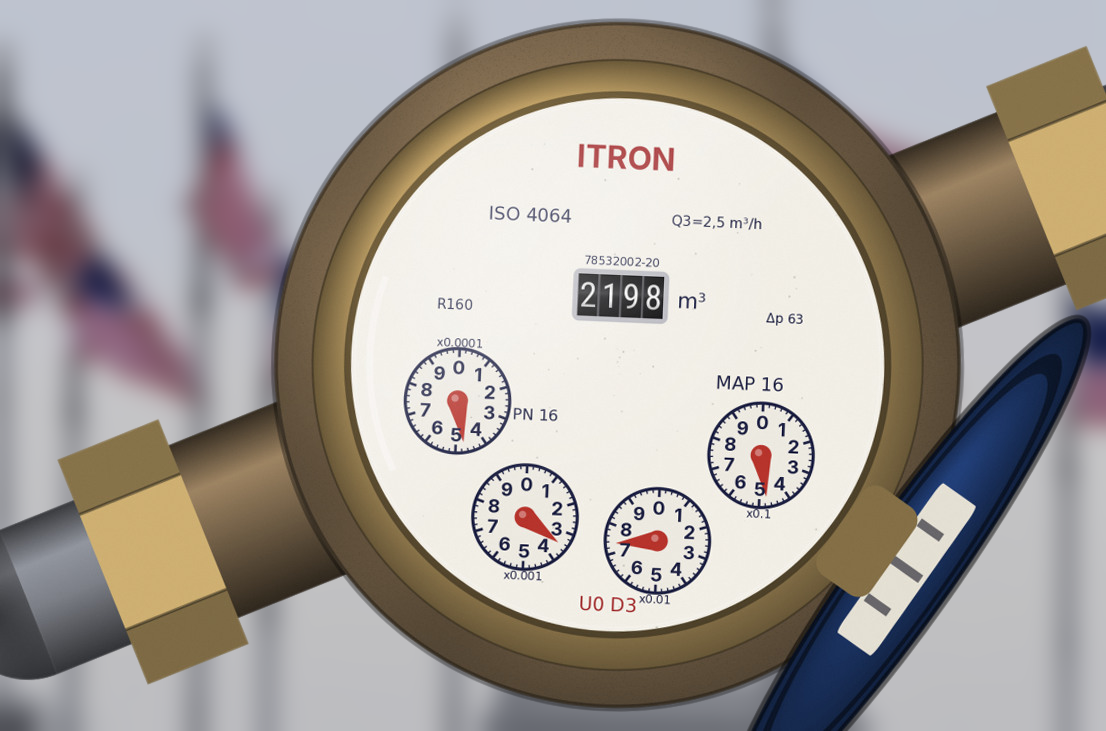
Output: m³ 2198.4734
